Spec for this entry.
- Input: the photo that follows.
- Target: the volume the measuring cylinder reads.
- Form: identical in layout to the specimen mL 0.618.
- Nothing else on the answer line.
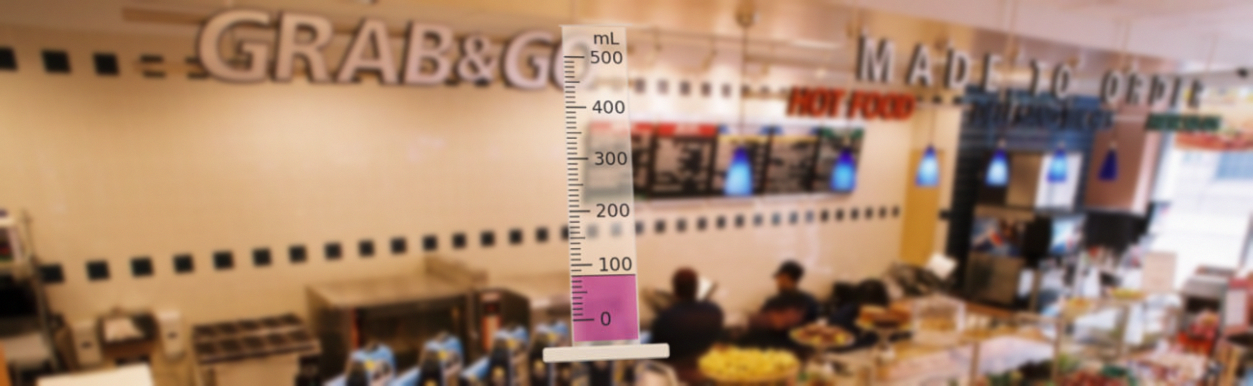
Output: mL 80
